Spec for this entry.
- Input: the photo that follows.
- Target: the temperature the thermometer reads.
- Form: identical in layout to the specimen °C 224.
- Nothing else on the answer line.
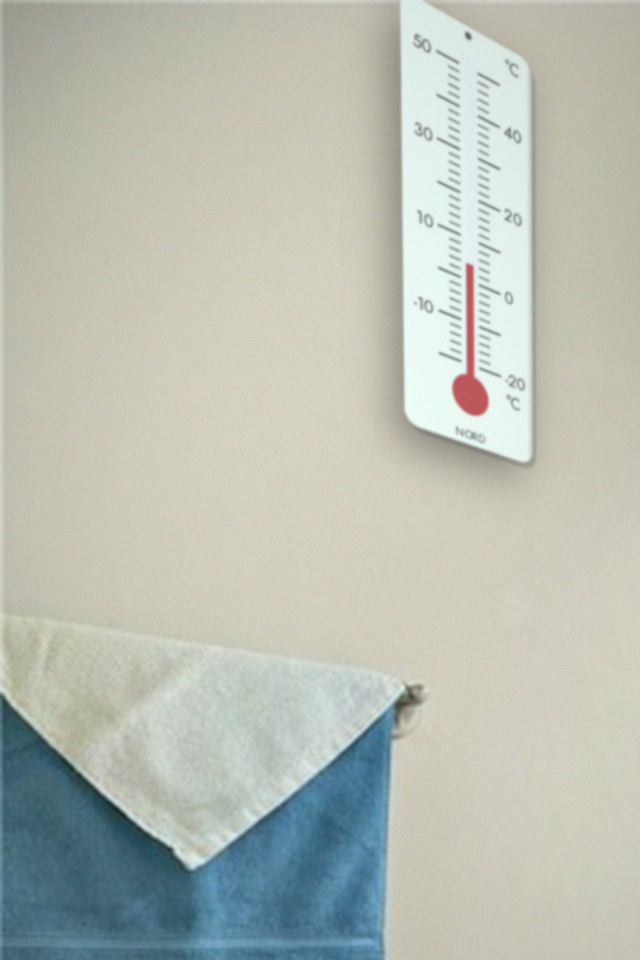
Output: °C 4
